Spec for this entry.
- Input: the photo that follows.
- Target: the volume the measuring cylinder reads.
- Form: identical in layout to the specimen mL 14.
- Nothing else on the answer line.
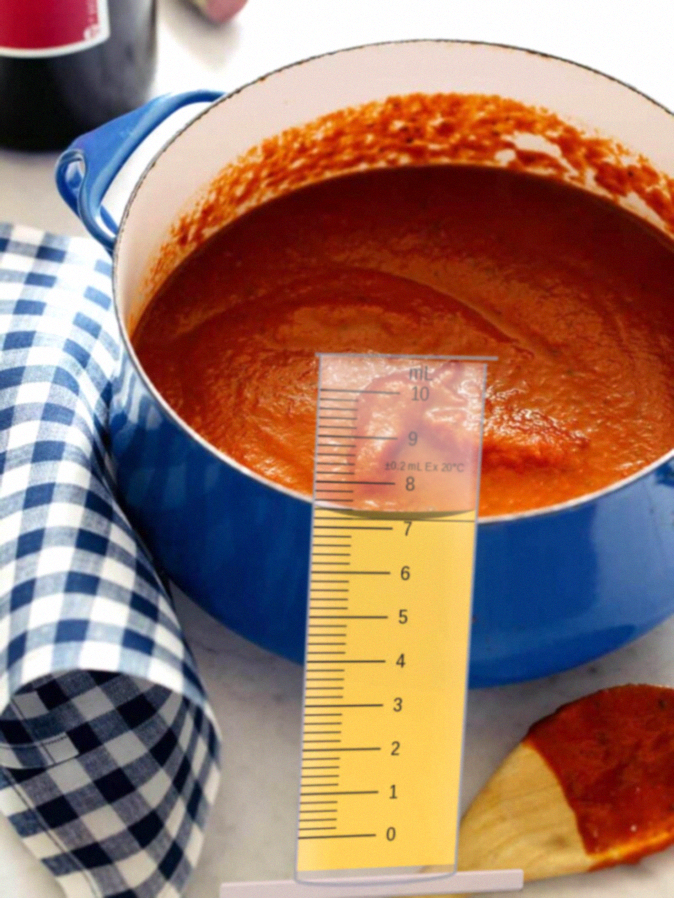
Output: mL 7.2
